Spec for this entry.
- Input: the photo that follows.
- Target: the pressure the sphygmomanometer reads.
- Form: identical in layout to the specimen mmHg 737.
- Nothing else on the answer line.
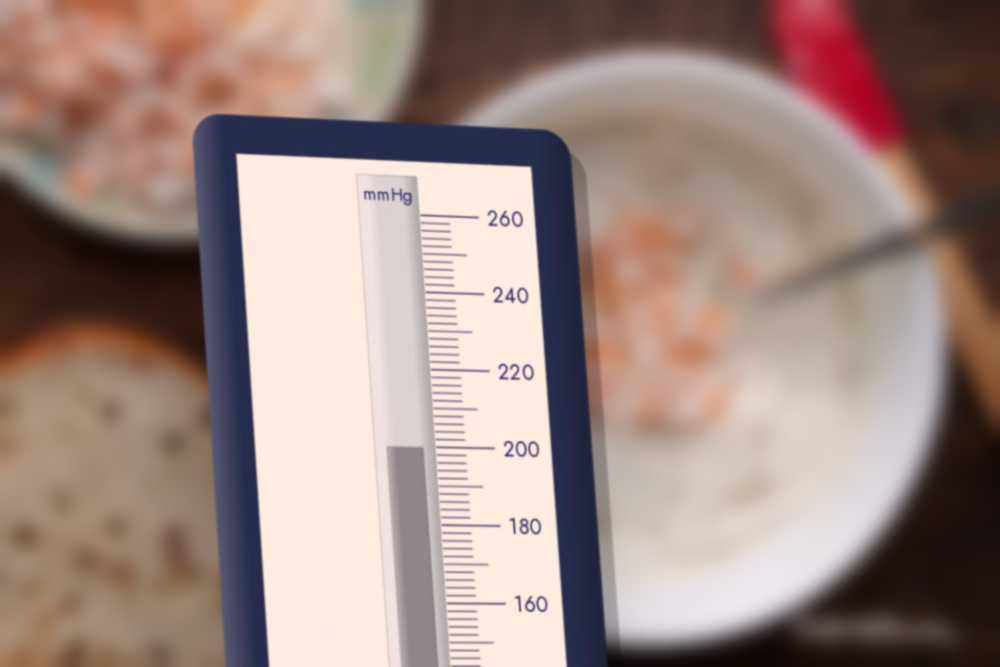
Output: mmHg 200
